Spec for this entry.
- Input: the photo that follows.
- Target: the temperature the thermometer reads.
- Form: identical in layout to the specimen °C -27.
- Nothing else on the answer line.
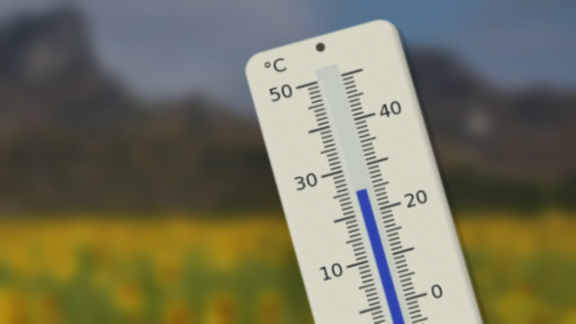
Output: °C 25
